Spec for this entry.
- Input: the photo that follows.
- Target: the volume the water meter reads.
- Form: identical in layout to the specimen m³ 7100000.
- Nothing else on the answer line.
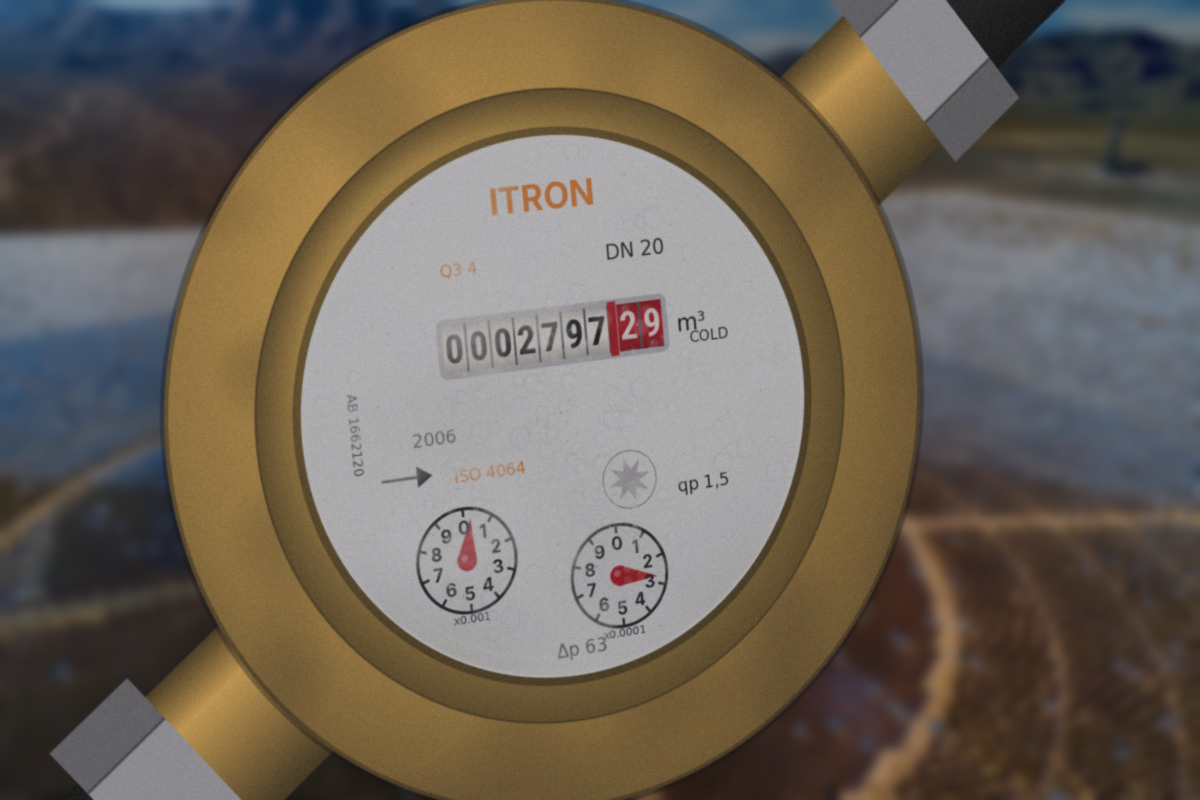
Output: m³ 2797.2902
